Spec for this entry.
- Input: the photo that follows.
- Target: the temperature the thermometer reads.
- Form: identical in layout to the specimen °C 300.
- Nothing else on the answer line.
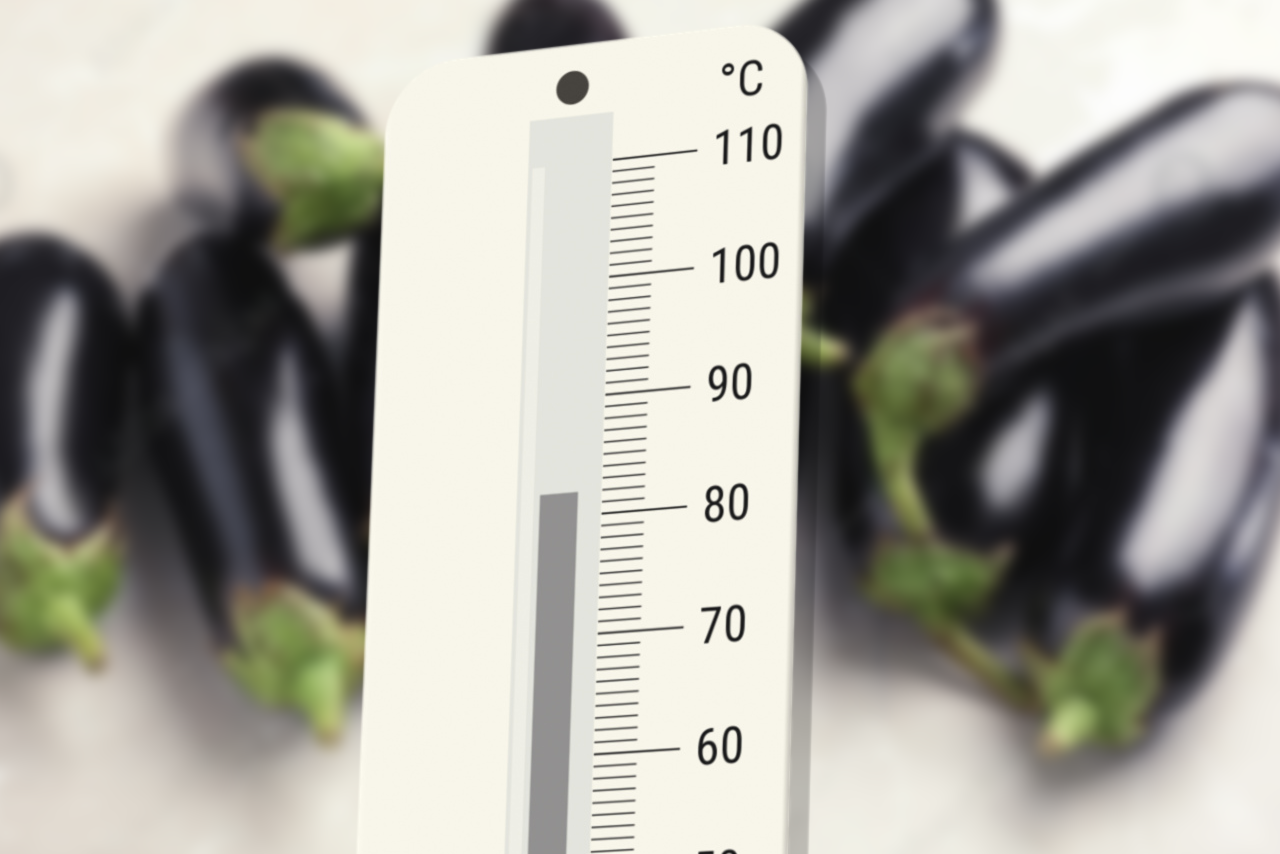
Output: °C 82
